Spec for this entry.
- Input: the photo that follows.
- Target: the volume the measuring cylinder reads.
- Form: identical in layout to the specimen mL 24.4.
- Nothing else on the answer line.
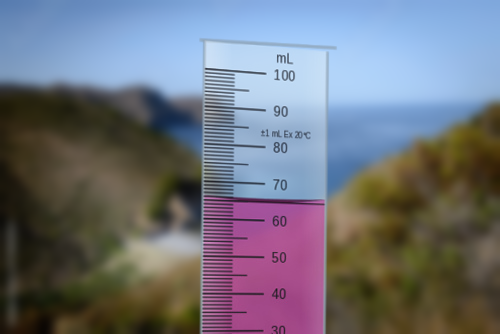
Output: mL 65
